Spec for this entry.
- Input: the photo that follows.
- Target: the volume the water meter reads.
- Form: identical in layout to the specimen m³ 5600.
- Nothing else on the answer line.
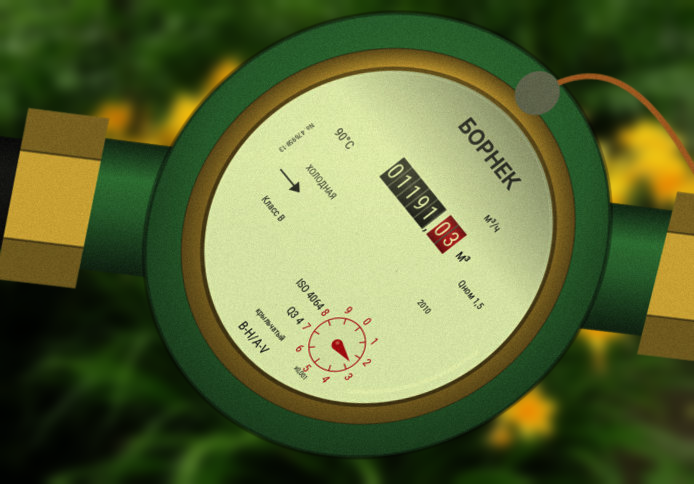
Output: m³ 1191.032
